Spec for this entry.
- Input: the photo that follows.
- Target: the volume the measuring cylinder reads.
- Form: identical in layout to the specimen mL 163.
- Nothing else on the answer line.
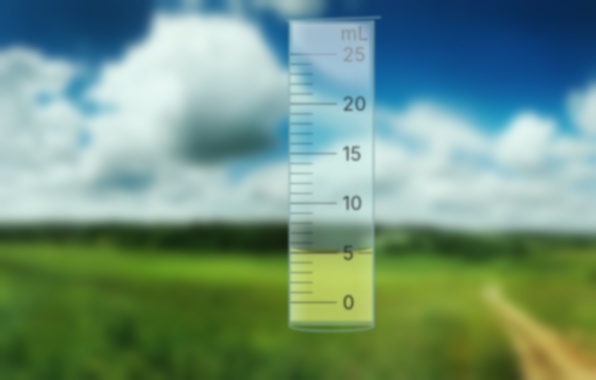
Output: mL 5
